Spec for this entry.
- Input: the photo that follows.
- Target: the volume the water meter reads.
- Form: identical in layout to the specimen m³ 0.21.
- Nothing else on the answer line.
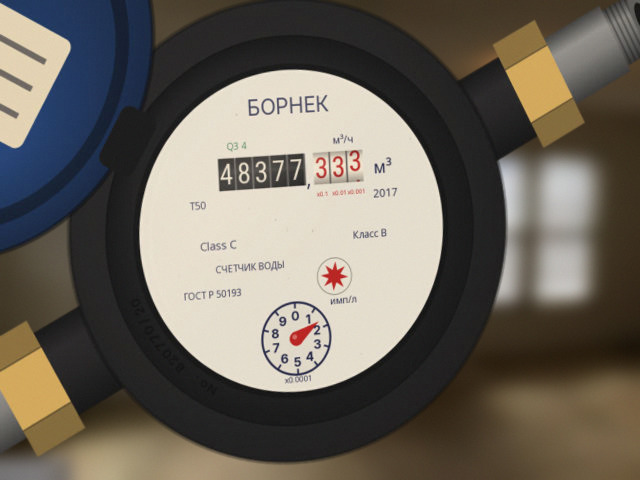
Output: m³ 48377.3331
